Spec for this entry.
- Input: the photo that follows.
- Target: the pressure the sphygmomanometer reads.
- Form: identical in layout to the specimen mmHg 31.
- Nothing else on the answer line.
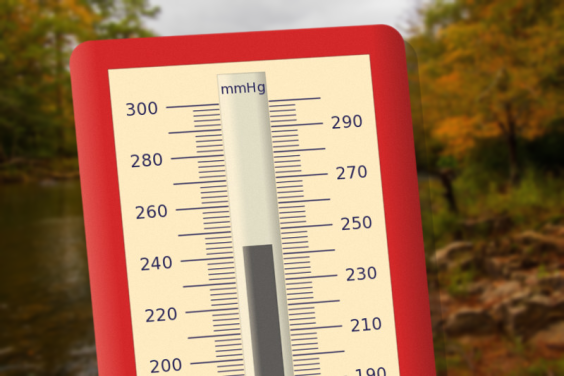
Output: mmHg 244
